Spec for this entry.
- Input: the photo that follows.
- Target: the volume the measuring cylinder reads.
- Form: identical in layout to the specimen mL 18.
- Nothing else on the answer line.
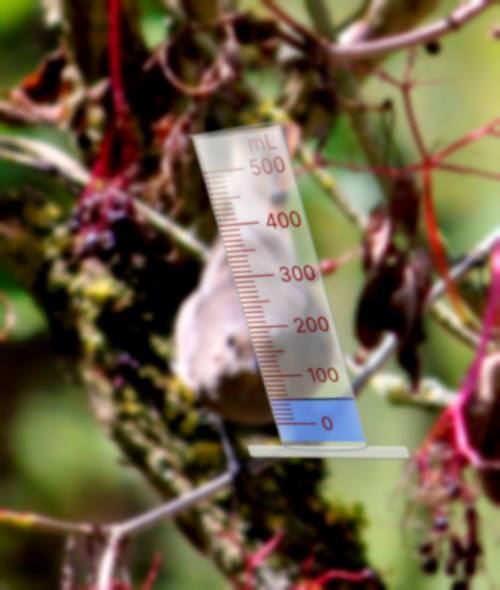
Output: mL 50
